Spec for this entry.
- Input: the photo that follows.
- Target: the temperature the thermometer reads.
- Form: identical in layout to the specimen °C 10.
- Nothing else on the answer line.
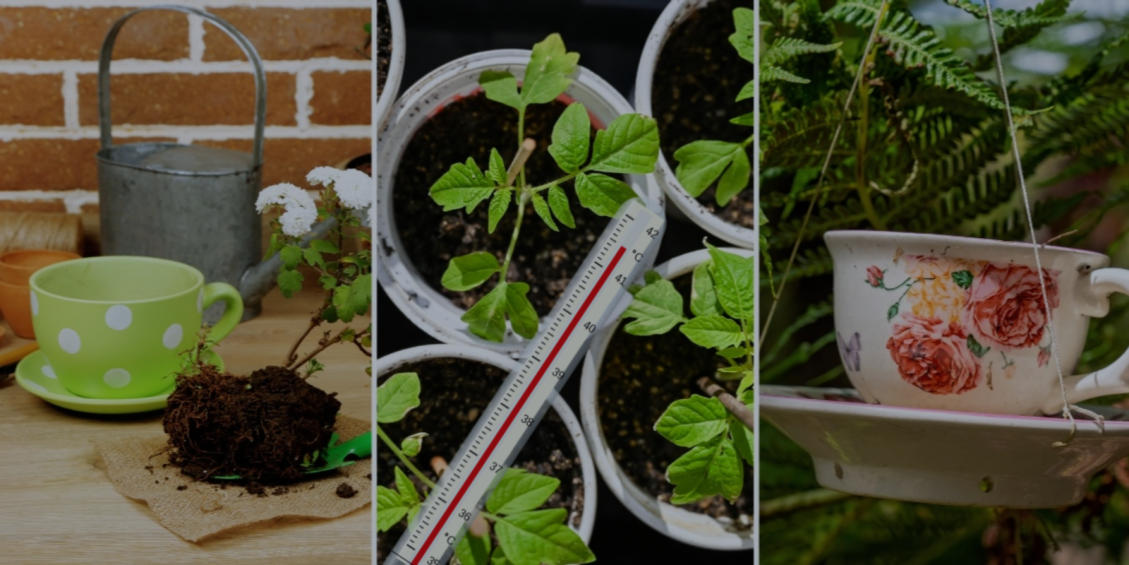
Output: °C 41.5
